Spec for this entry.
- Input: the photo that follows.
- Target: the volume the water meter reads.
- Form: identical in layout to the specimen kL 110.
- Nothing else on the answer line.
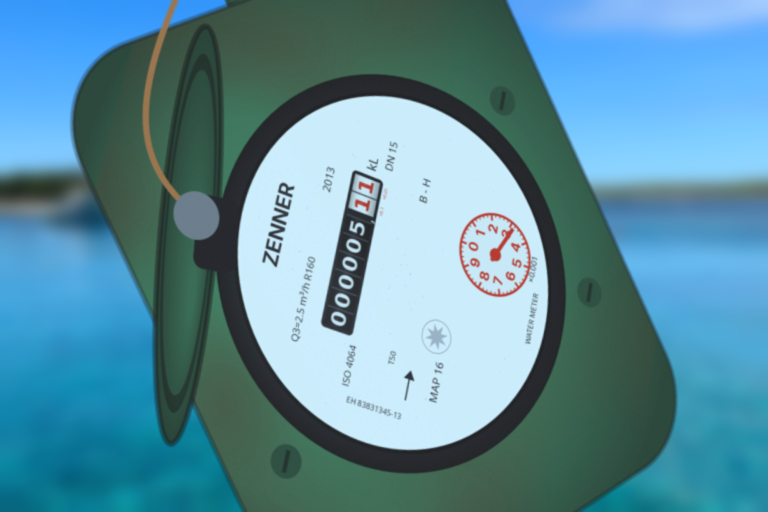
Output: kL 5.113
